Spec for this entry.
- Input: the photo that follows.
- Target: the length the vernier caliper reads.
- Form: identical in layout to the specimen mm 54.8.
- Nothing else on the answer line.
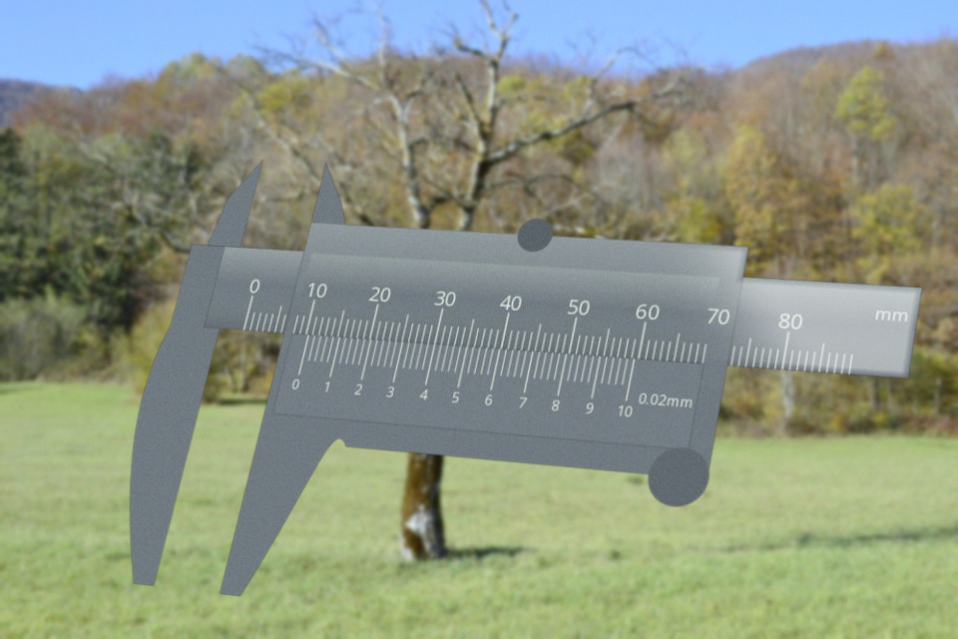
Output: mm 10.4
